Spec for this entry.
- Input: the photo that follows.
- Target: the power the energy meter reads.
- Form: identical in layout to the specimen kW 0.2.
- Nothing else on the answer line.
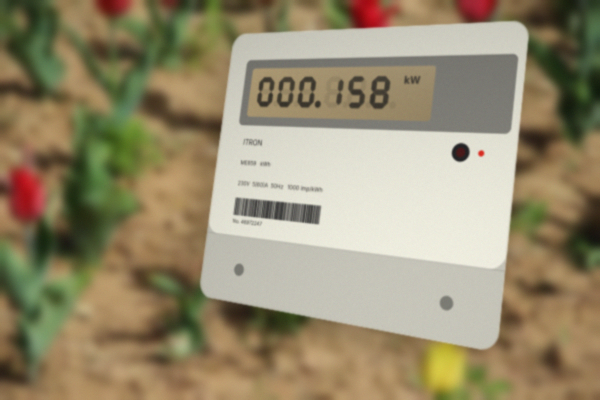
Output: kW 0.158
